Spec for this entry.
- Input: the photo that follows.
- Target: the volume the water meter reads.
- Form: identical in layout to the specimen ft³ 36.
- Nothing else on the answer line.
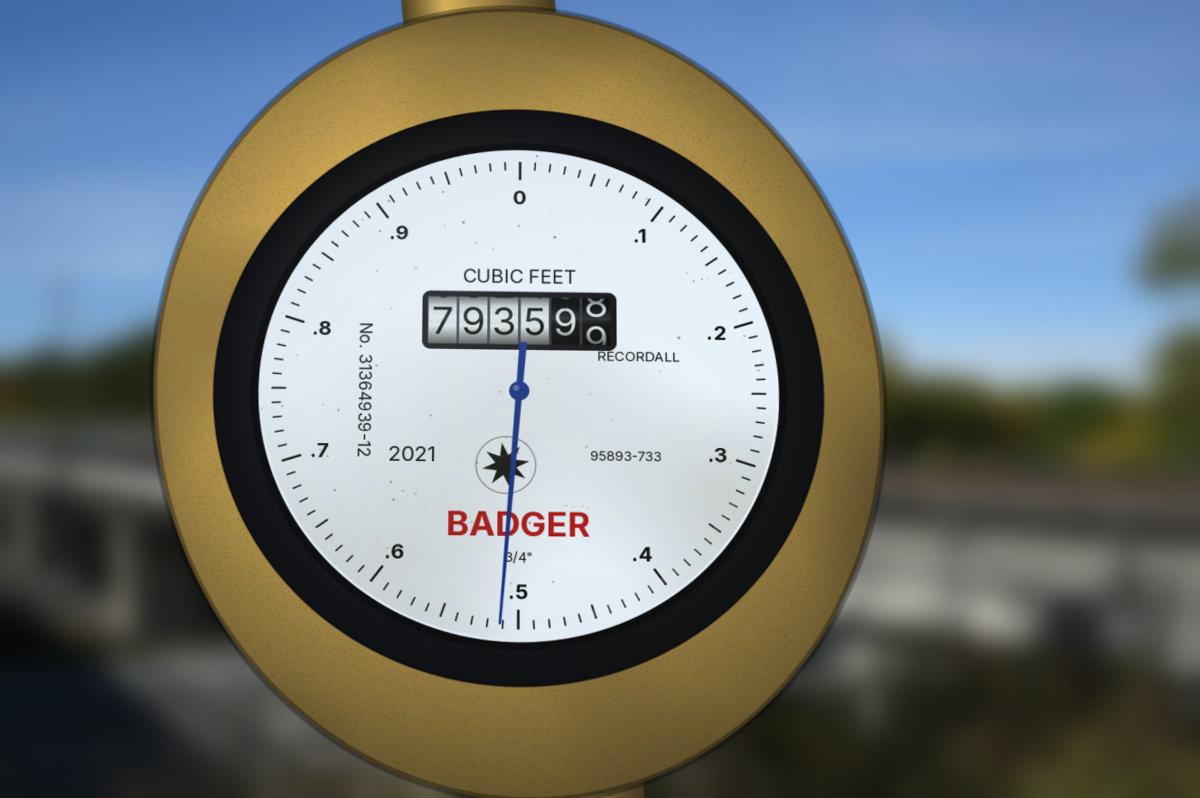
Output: ft³ 793598.51
